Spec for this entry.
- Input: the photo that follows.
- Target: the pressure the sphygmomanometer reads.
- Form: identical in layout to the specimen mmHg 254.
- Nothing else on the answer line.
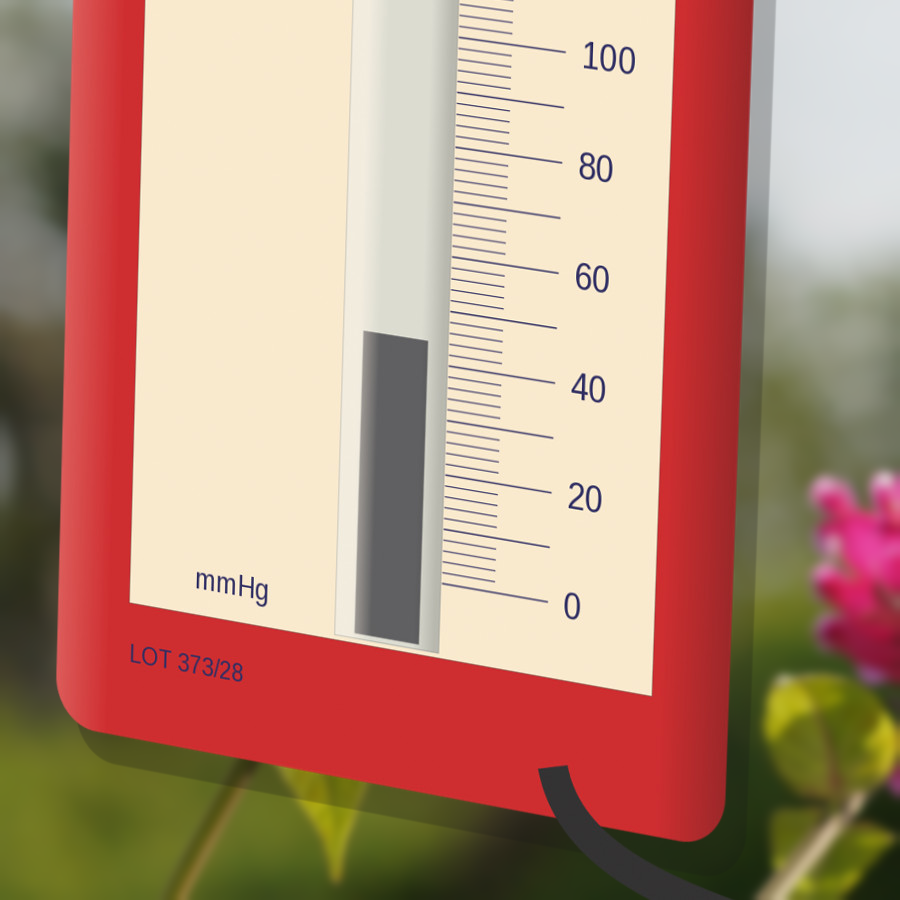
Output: mmHg 44
